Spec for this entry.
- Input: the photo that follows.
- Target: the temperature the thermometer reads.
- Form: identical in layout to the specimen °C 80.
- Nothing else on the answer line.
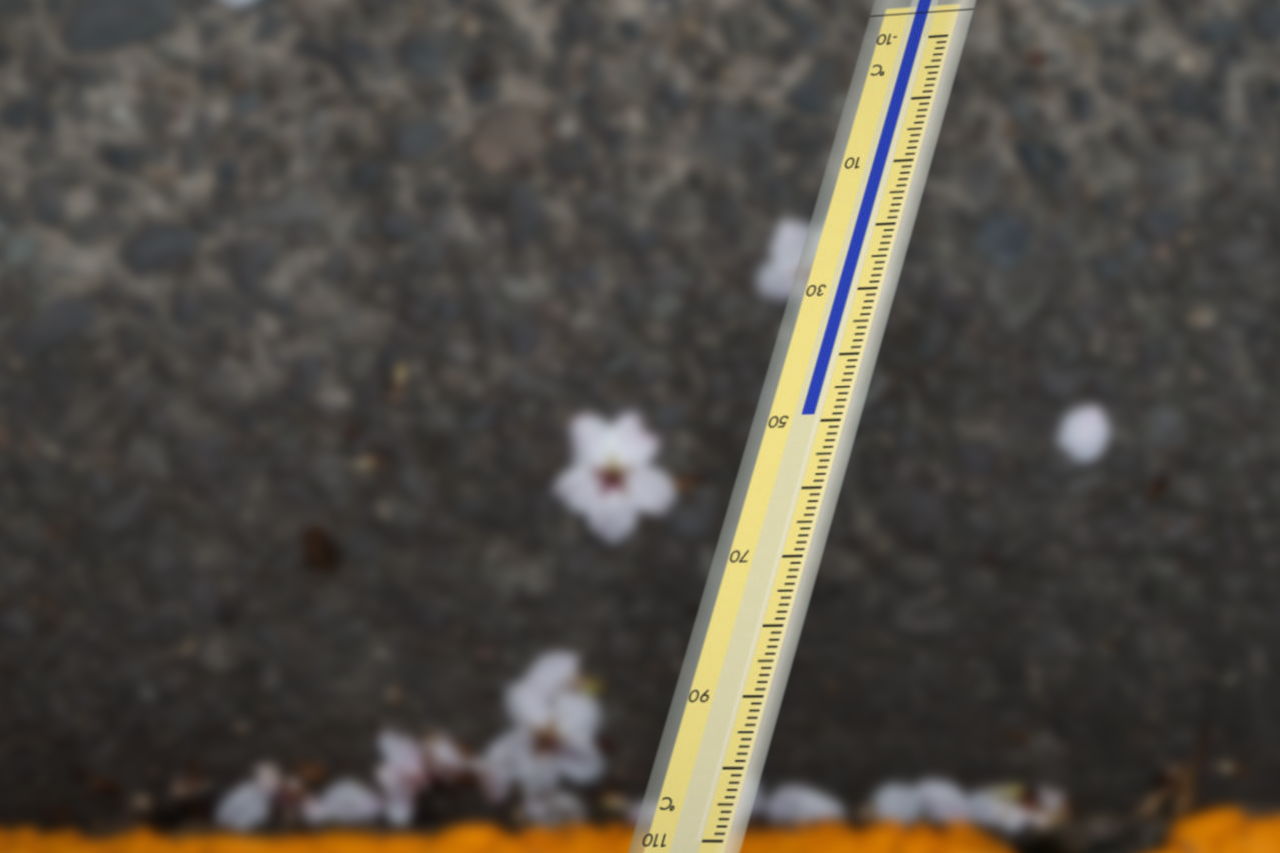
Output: °C 49
